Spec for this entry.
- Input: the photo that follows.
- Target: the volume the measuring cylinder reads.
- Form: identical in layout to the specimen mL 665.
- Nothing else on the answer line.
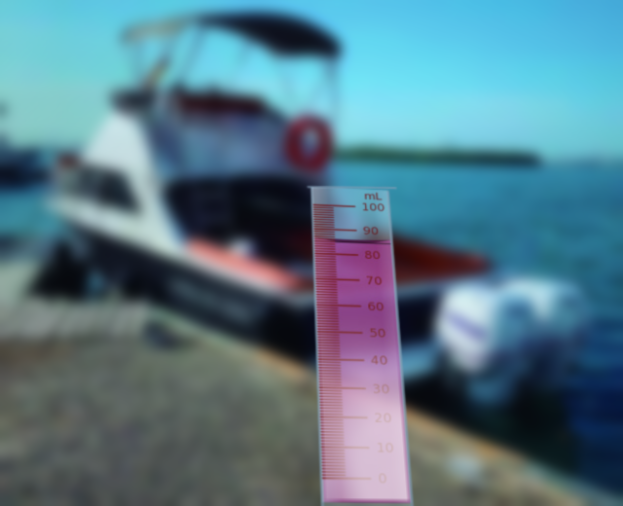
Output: mL 85
